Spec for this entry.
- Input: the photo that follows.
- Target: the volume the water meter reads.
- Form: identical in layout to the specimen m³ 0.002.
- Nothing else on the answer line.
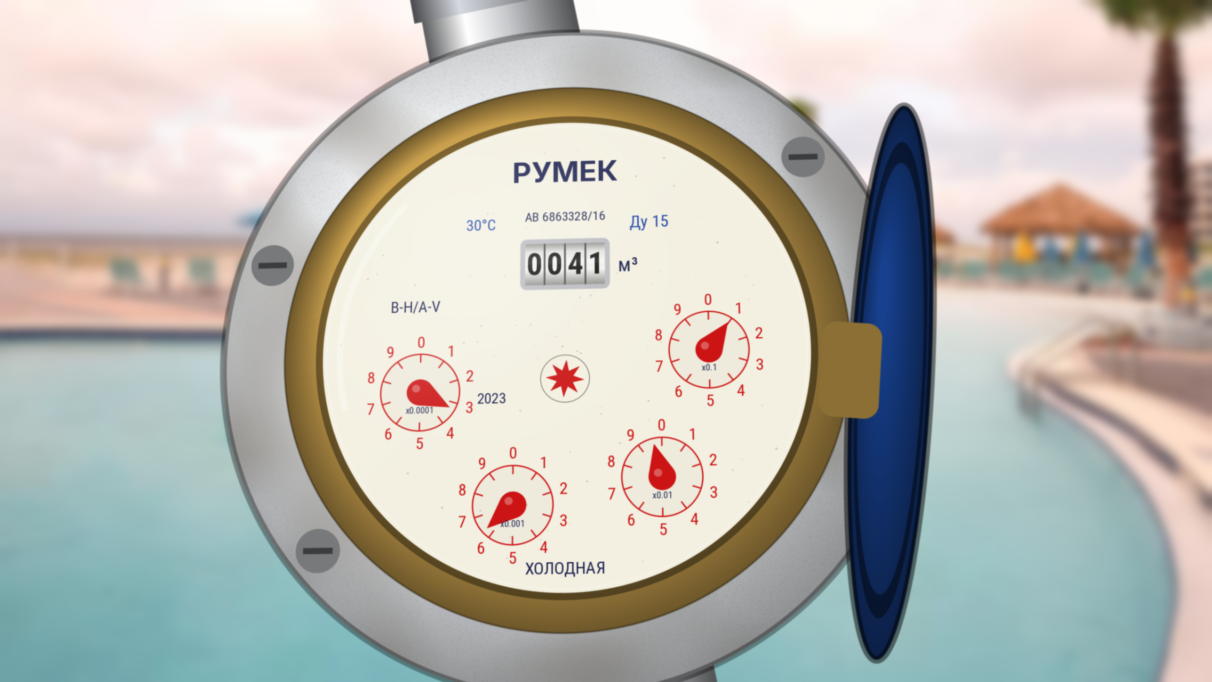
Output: m³ 41.0963
